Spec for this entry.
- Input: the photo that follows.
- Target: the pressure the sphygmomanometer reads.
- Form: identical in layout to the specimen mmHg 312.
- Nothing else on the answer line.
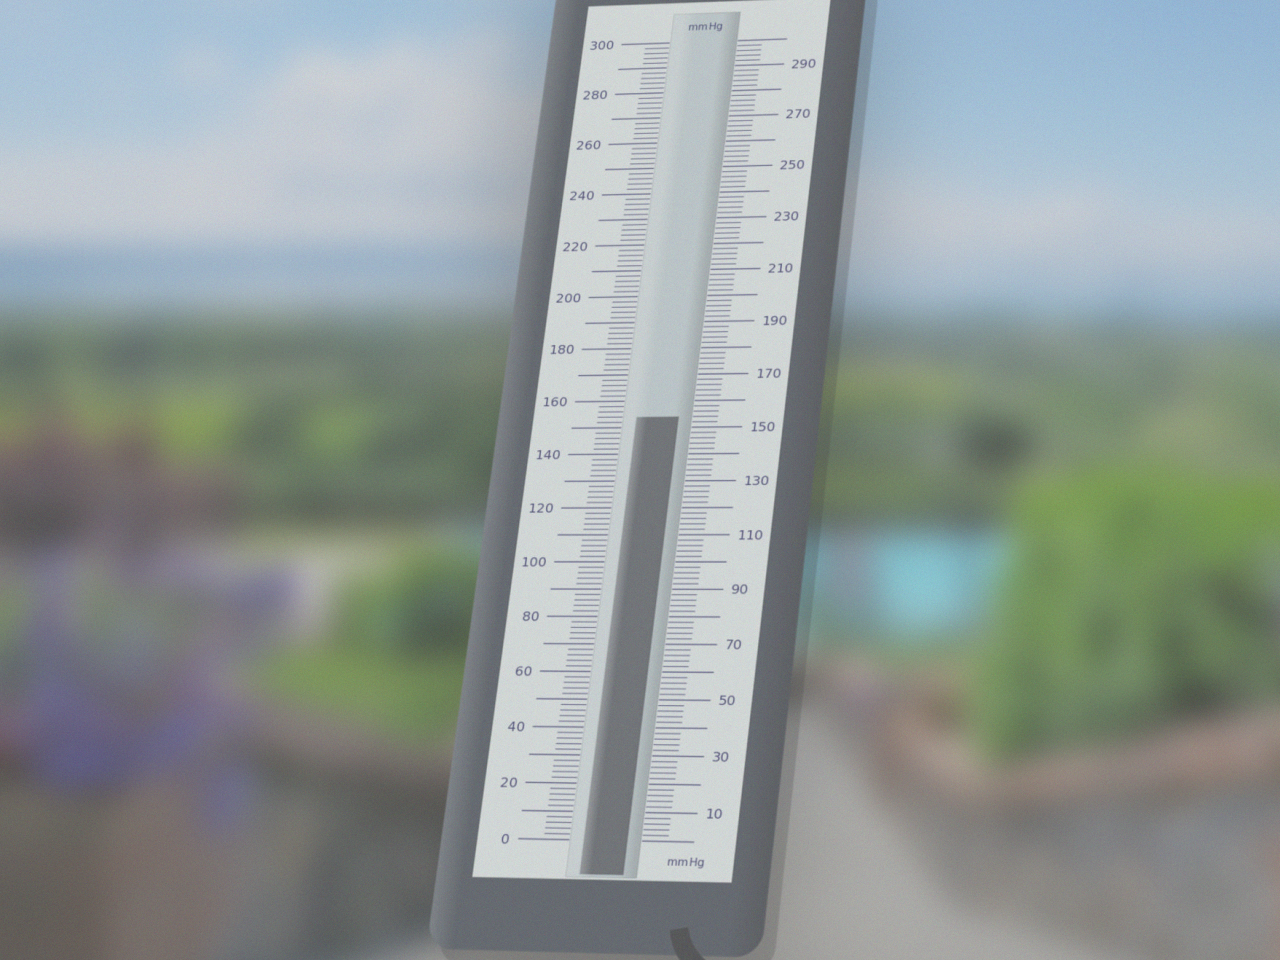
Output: mmHg 154
